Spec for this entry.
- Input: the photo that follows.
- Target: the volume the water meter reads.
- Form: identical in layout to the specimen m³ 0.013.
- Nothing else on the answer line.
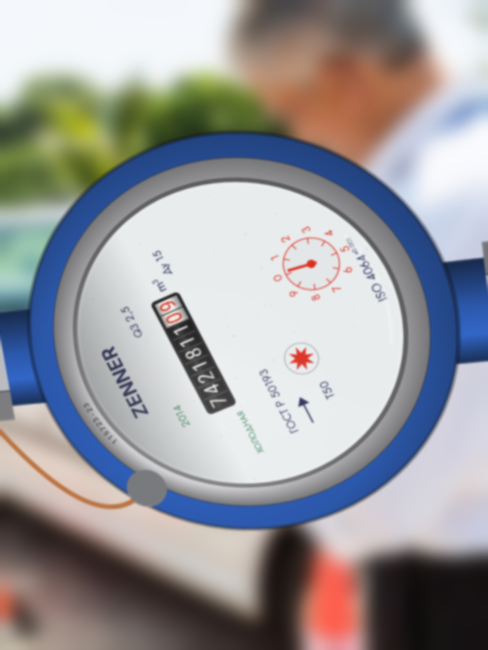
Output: m³ 7421811.090
